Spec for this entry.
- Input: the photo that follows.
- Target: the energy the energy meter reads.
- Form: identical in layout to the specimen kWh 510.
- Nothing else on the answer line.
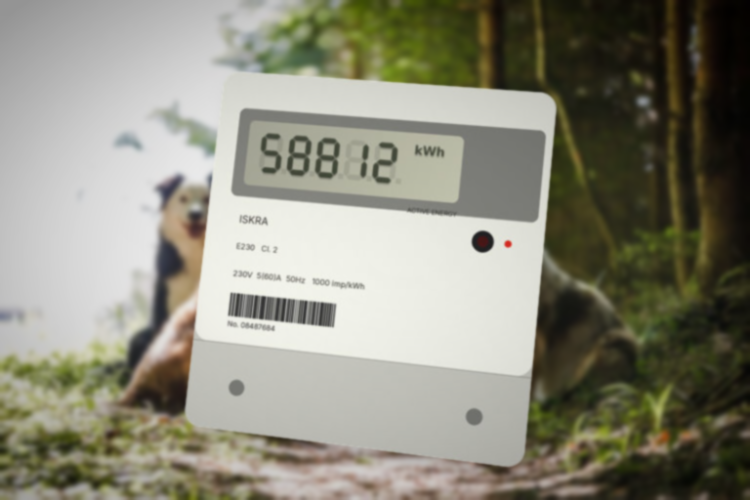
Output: kWh 58812
